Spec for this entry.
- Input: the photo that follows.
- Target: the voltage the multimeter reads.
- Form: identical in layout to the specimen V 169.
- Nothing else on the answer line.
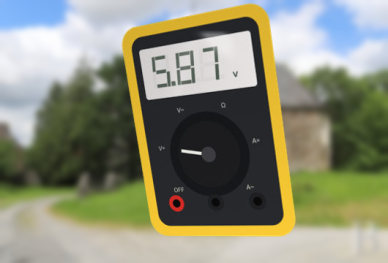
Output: V 5.87
